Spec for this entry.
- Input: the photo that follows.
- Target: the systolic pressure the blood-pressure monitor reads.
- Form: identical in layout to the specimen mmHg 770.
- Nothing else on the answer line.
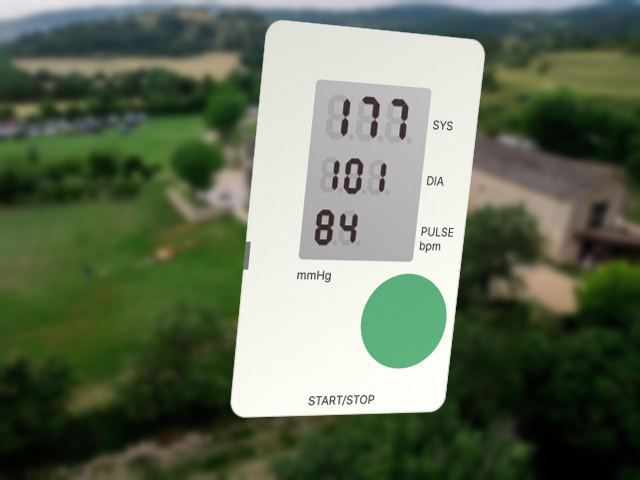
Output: mmHg 177
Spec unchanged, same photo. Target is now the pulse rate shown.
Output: bpm 84
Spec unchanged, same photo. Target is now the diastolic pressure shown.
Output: mmHg 101
